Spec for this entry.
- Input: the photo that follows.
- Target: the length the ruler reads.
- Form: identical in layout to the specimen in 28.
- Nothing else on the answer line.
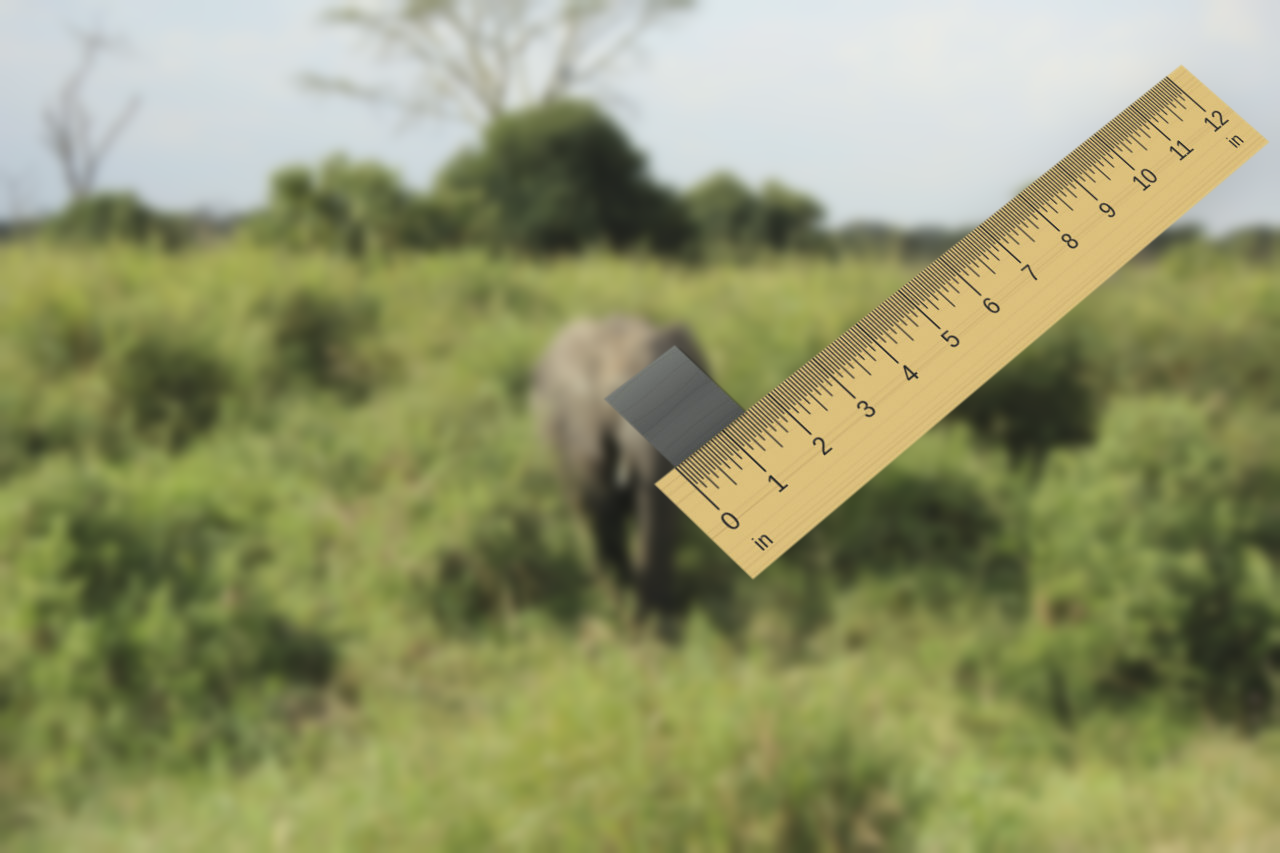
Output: in 1.5
